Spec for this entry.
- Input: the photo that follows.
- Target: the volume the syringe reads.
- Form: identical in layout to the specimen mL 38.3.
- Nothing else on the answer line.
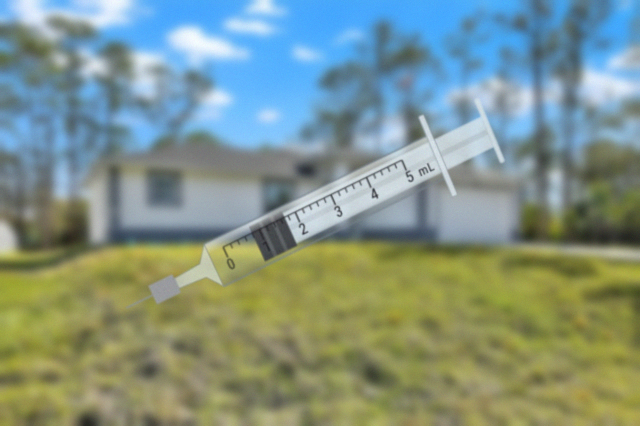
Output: mL 0.8
